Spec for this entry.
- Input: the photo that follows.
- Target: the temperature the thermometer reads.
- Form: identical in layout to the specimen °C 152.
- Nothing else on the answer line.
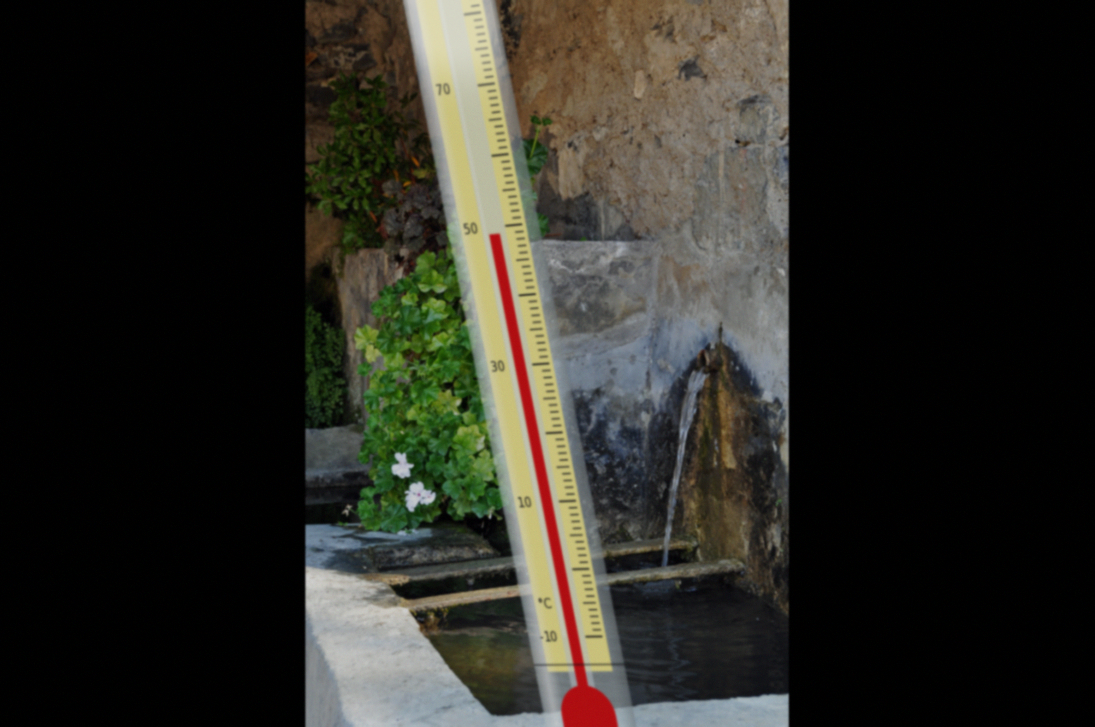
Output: °C 49
